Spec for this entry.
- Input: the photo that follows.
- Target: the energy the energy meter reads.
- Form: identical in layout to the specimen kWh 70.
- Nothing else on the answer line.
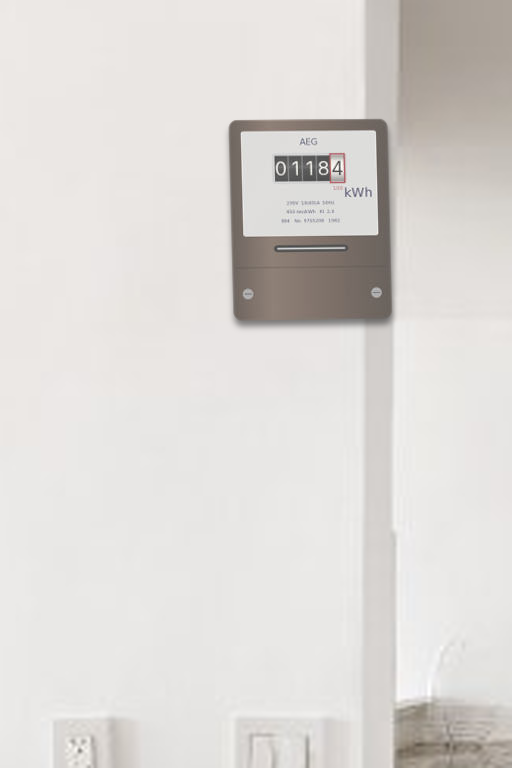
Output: kWh 118.4
